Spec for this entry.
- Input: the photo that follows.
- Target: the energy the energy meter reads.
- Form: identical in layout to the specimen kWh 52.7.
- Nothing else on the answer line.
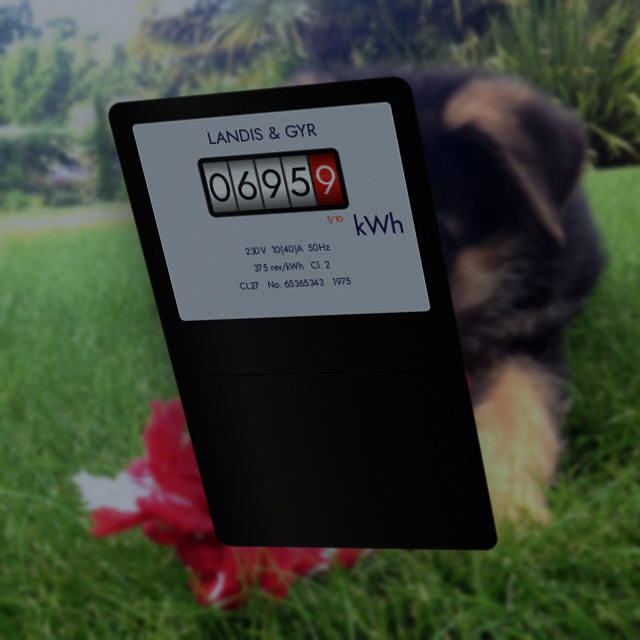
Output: kWh 695.9
